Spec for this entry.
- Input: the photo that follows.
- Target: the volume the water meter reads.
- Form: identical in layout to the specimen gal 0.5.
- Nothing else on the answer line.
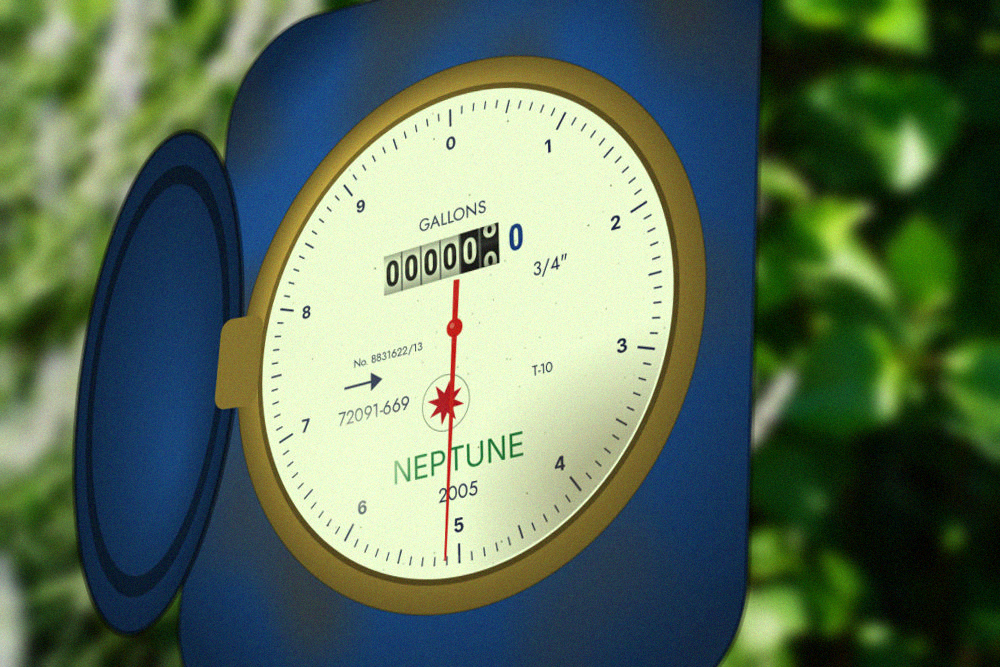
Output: gal 85.1
